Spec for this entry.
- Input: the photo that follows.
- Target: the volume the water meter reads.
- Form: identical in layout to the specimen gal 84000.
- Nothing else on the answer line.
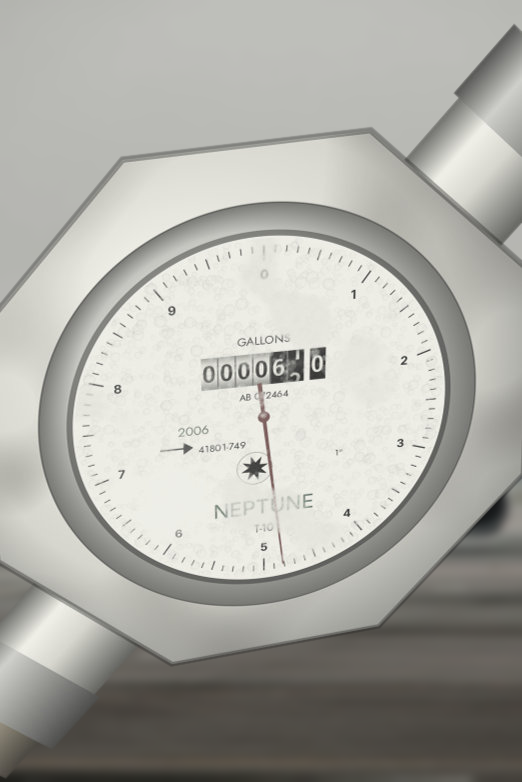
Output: gal 614.8
